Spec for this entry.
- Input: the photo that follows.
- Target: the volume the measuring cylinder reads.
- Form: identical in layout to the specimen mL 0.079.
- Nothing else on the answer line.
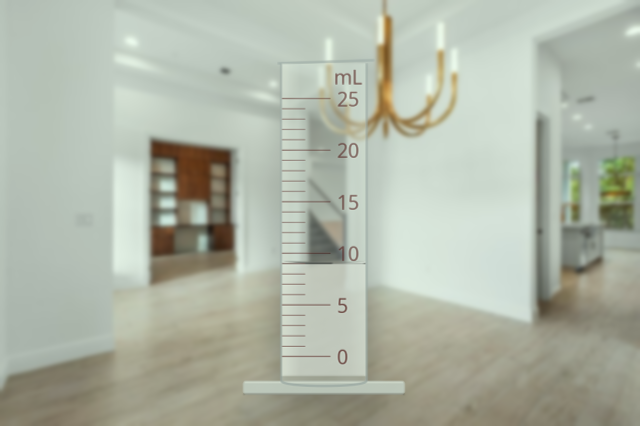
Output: mL 9
